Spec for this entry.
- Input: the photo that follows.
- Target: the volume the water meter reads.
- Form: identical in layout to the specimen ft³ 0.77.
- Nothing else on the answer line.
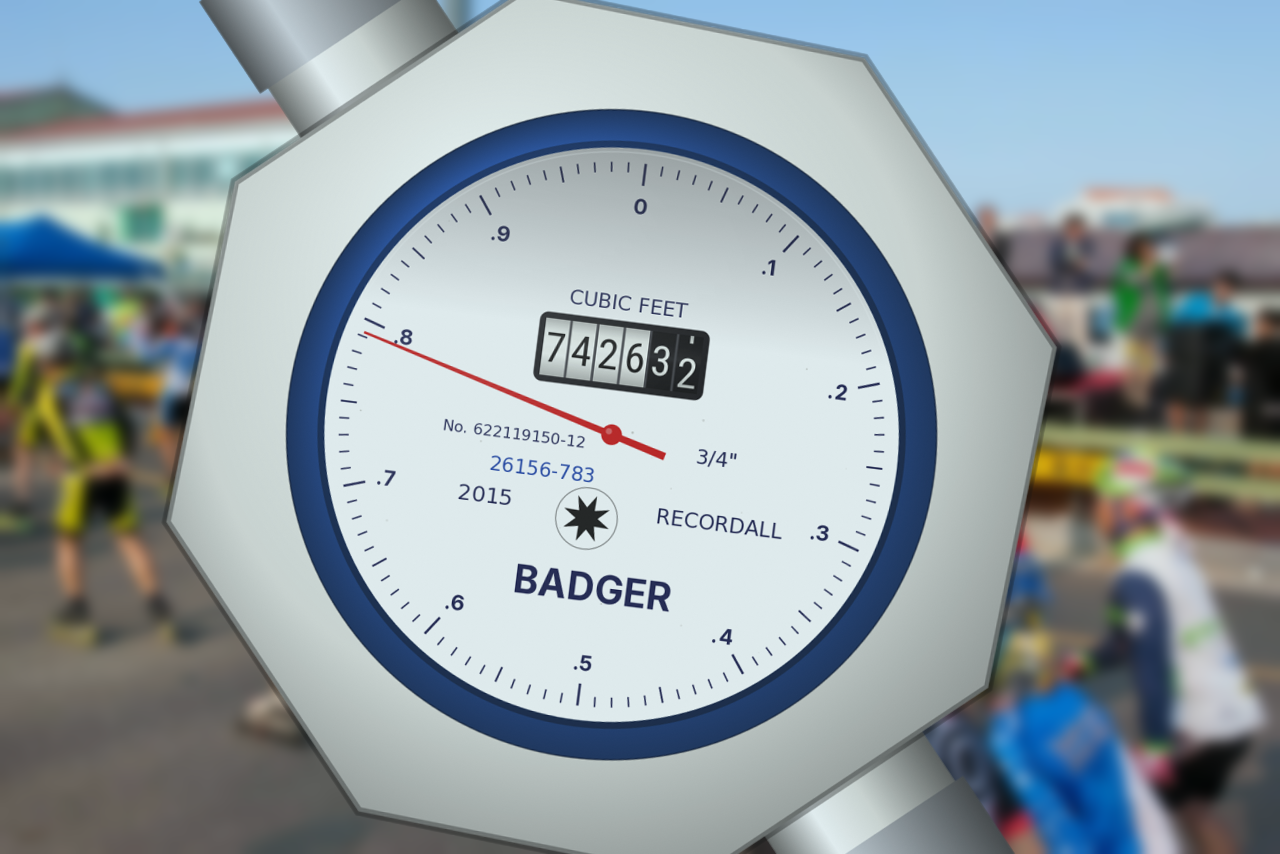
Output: ft³ 742631.79
